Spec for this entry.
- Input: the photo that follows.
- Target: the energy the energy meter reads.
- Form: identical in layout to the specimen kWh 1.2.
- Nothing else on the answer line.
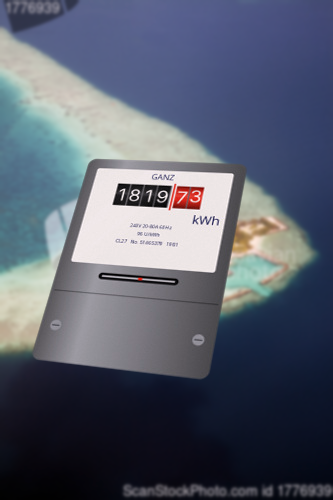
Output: kWh 1819.73
